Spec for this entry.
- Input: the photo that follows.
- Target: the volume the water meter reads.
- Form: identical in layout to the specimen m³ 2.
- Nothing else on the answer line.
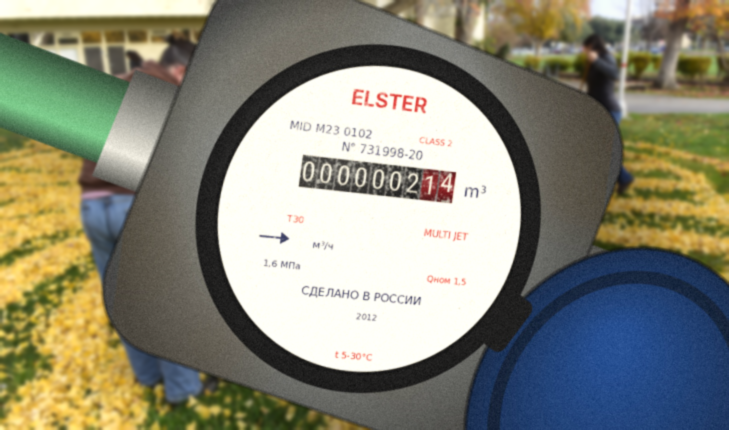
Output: m³ 2.14
